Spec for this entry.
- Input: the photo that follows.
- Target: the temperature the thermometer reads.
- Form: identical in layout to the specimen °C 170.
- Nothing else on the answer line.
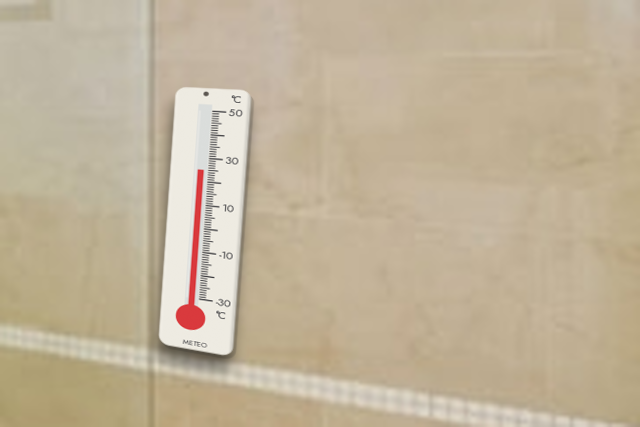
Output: °C 25
